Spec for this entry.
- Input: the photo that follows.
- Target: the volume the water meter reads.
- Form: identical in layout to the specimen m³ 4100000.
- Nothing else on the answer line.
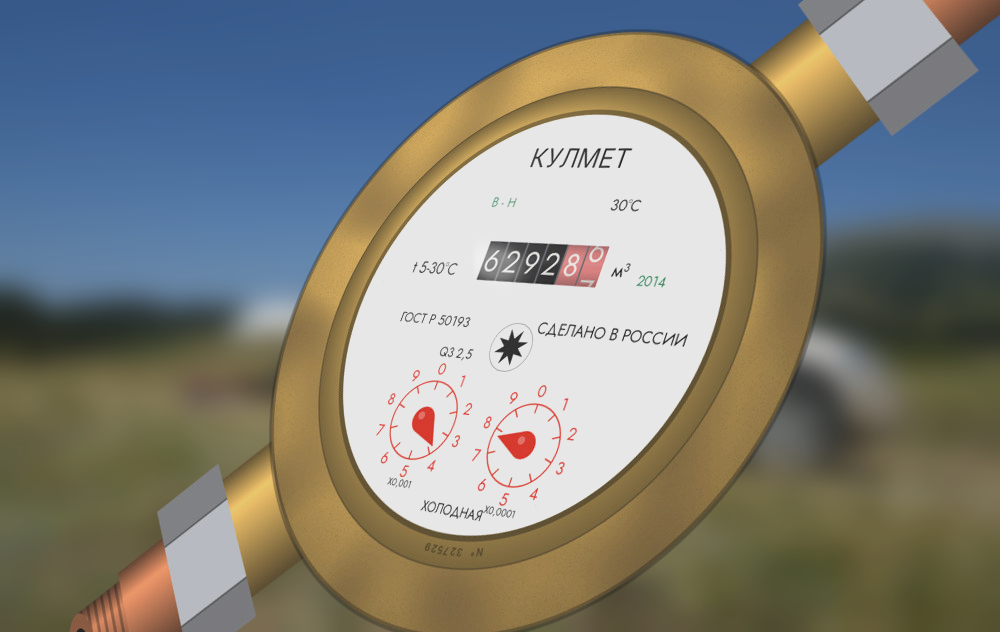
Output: m³ 6292.8637
